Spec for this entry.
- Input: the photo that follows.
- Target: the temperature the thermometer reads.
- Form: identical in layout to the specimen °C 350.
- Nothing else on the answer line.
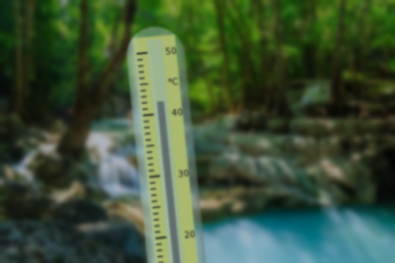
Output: °C 42
